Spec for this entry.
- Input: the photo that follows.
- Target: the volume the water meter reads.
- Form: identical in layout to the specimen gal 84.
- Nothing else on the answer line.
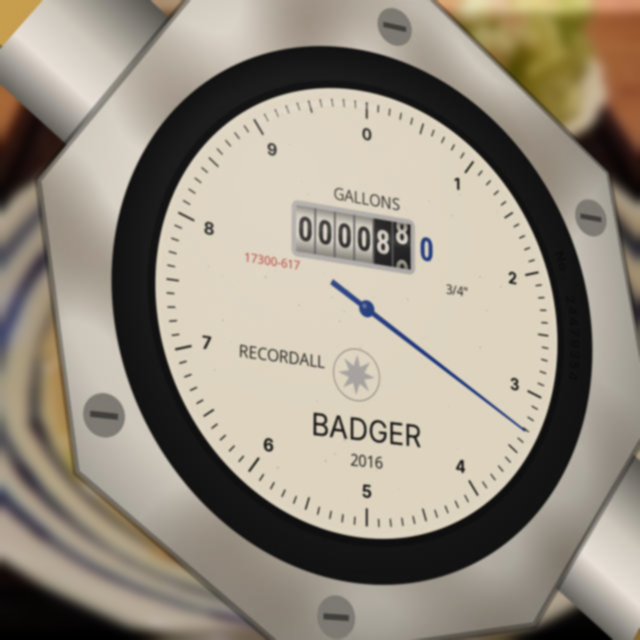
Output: gal 883.3
